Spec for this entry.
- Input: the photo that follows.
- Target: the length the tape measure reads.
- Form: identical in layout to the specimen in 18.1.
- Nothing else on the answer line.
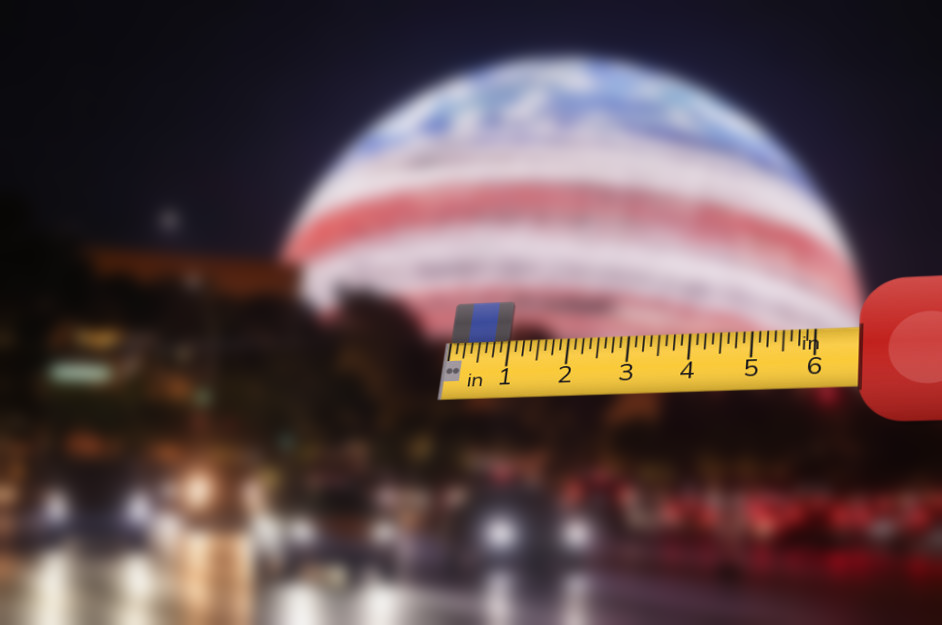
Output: in 1
